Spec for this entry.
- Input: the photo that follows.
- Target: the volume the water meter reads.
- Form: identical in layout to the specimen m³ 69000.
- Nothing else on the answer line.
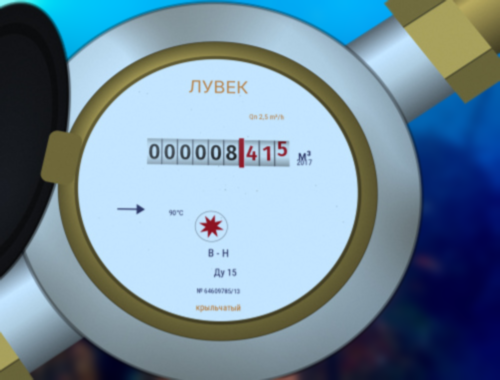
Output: m³ 8.415
